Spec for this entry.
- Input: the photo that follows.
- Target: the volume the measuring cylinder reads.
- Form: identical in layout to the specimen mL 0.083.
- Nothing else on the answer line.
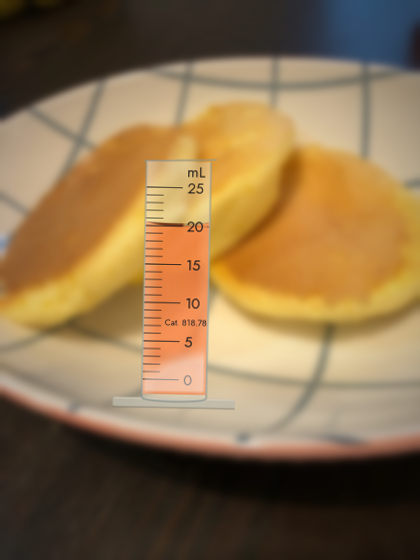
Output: mL 20
